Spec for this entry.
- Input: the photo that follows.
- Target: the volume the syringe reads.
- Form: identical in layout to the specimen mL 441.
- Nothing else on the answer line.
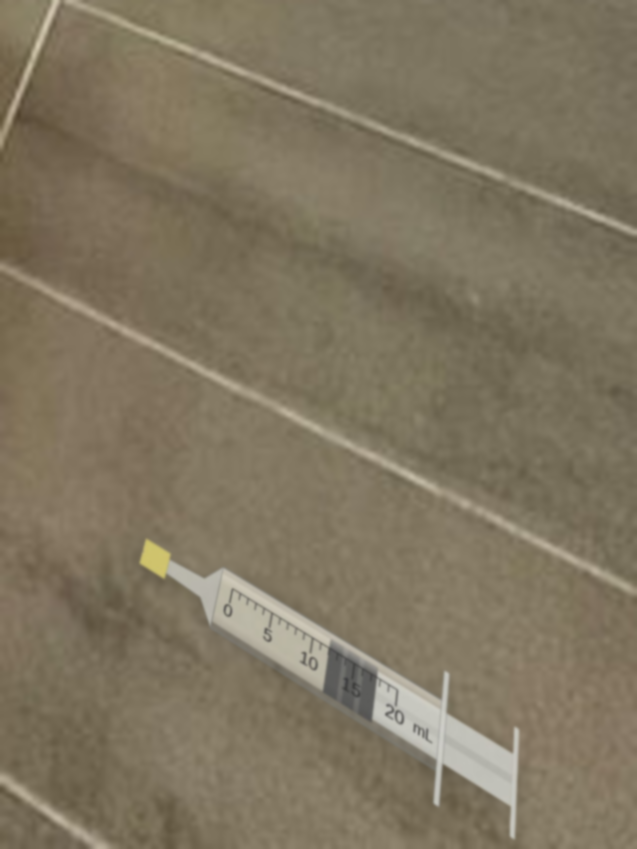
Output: mL 12
